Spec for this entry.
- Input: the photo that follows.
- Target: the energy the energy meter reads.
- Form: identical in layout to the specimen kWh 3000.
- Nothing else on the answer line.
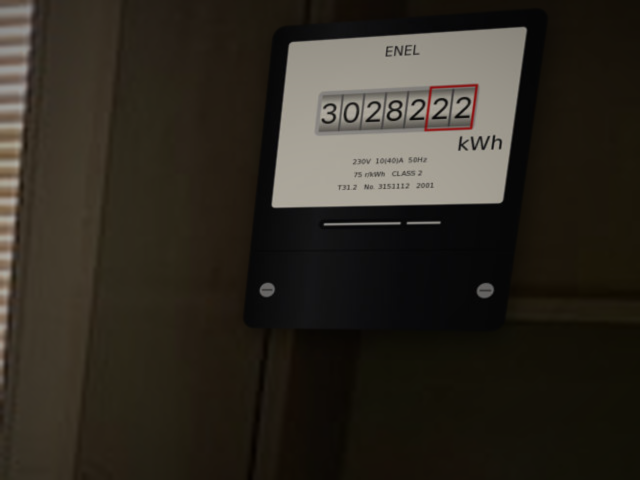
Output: kWh 30282.22
